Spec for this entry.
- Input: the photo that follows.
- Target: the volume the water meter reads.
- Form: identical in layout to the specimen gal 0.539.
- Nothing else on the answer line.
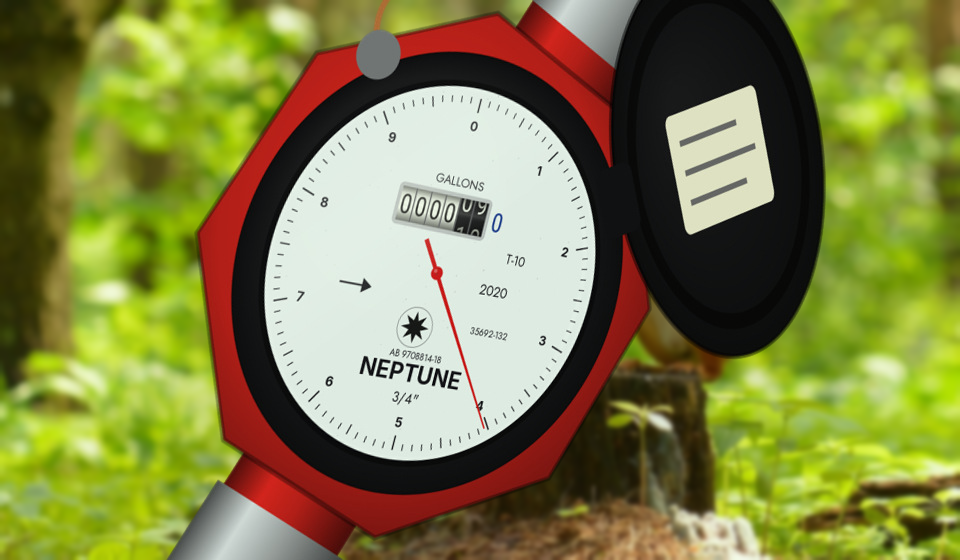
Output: gal 94.0
